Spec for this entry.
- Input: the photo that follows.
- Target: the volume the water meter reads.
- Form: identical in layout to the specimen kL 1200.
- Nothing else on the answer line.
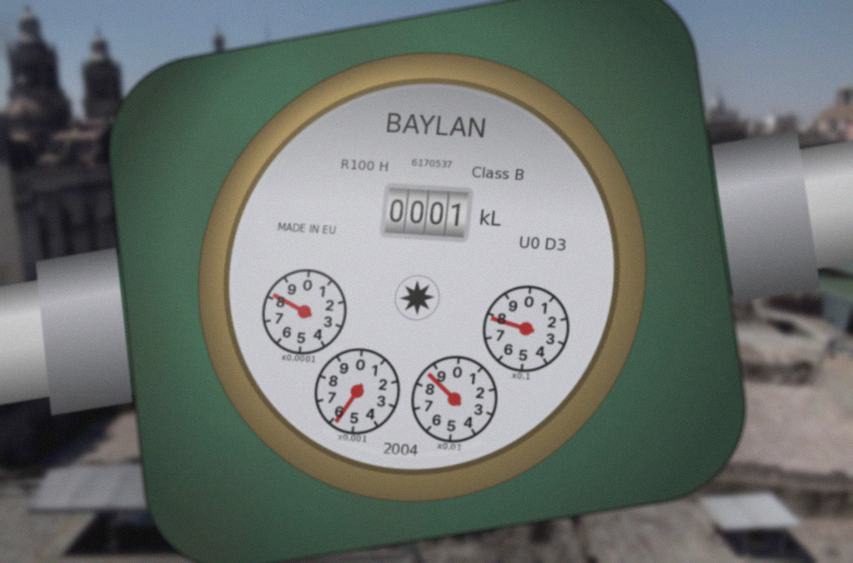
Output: kL 1.7858
